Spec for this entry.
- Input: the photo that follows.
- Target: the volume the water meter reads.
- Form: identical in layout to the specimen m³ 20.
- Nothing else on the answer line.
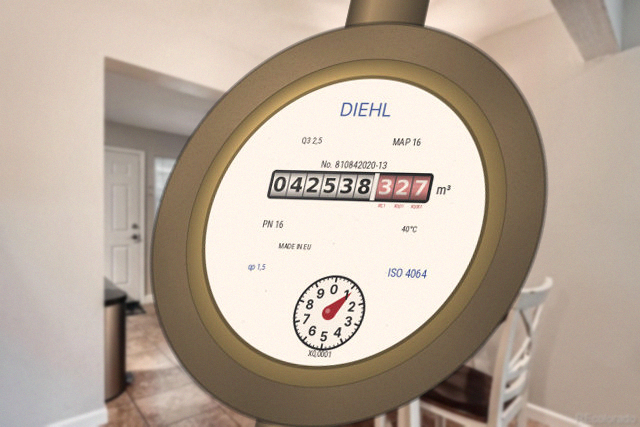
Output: m³ 42538.3271
